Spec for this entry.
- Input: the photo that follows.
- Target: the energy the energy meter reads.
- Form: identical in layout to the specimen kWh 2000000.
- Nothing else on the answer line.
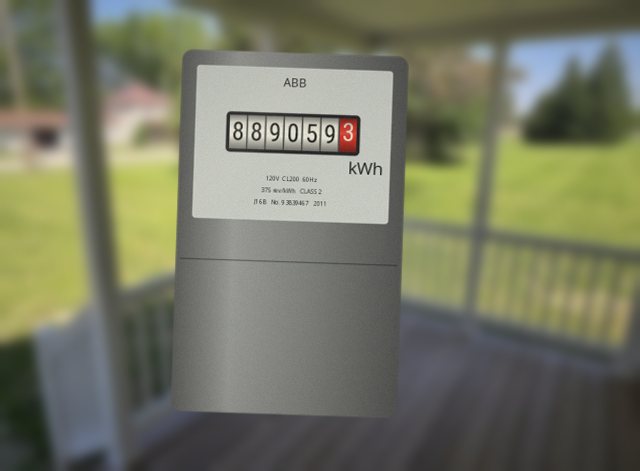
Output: kWh 889059.3
